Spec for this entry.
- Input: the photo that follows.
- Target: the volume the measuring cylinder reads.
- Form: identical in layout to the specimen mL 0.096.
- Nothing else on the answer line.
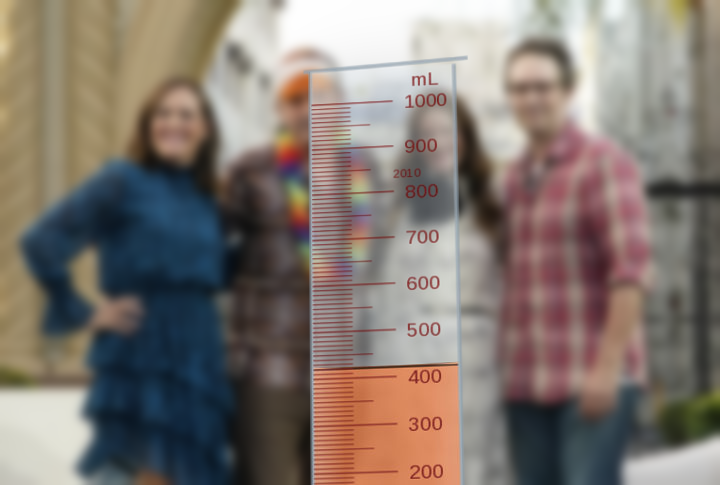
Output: mL 420
